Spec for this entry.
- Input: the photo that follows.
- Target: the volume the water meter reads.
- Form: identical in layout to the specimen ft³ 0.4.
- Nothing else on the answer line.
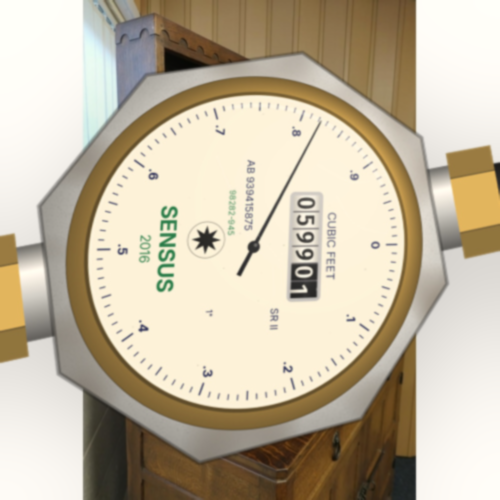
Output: ft³ 59900.82
